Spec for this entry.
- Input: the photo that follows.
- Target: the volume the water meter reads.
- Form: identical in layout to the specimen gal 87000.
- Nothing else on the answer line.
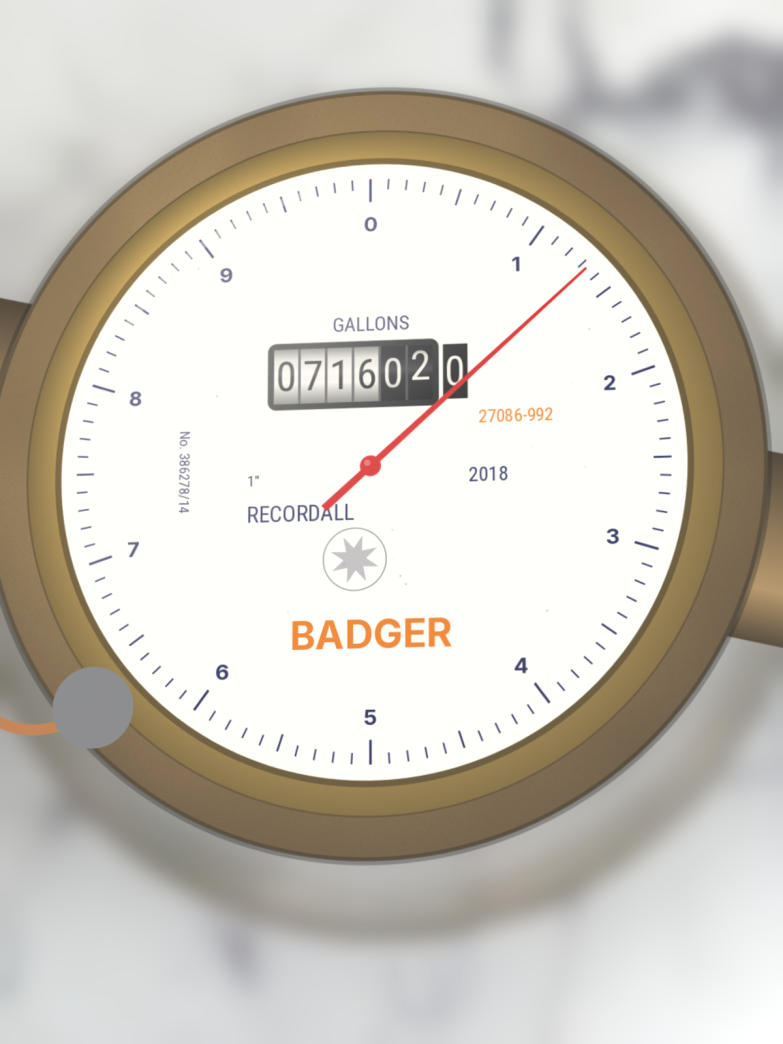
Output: gal 716021.3
